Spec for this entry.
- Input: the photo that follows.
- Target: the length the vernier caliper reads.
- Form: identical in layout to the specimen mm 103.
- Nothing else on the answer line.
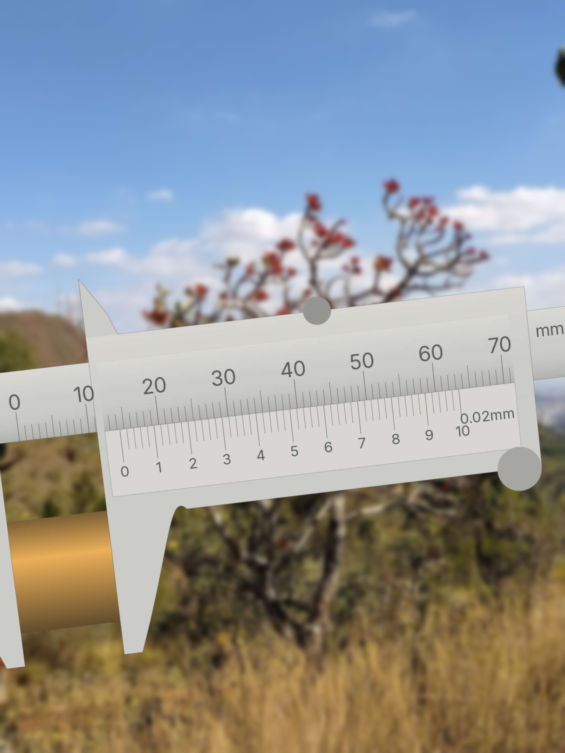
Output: mm 14.4
